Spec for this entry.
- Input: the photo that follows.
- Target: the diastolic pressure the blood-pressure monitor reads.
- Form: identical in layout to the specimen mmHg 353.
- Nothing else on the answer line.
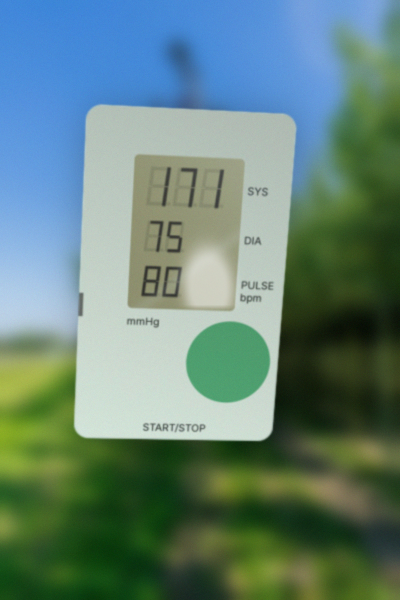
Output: mmHg 75
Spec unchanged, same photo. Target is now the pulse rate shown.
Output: bpm 80
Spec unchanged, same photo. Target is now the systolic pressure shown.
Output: mmHg 171
